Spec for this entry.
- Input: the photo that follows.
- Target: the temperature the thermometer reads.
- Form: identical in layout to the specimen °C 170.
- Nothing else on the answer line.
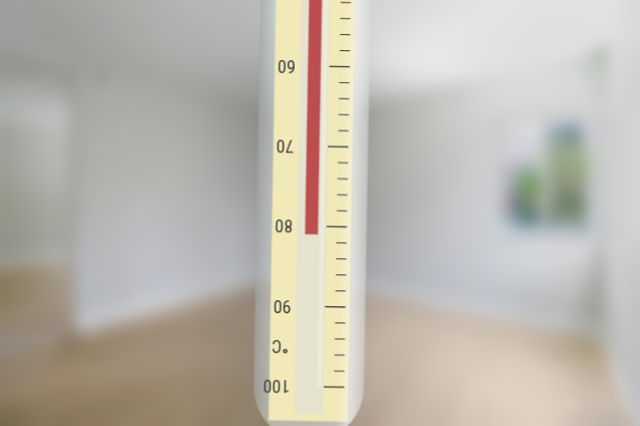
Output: °C 81
